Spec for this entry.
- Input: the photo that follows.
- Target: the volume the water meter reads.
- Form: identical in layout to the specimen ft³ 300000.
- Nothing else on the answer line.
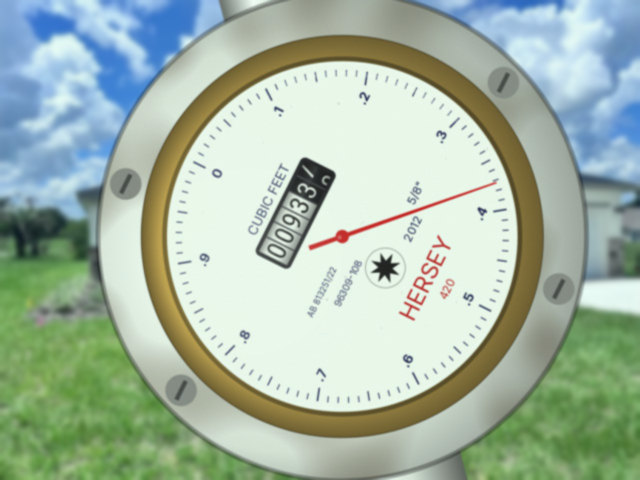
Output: ft³ 9337.37
